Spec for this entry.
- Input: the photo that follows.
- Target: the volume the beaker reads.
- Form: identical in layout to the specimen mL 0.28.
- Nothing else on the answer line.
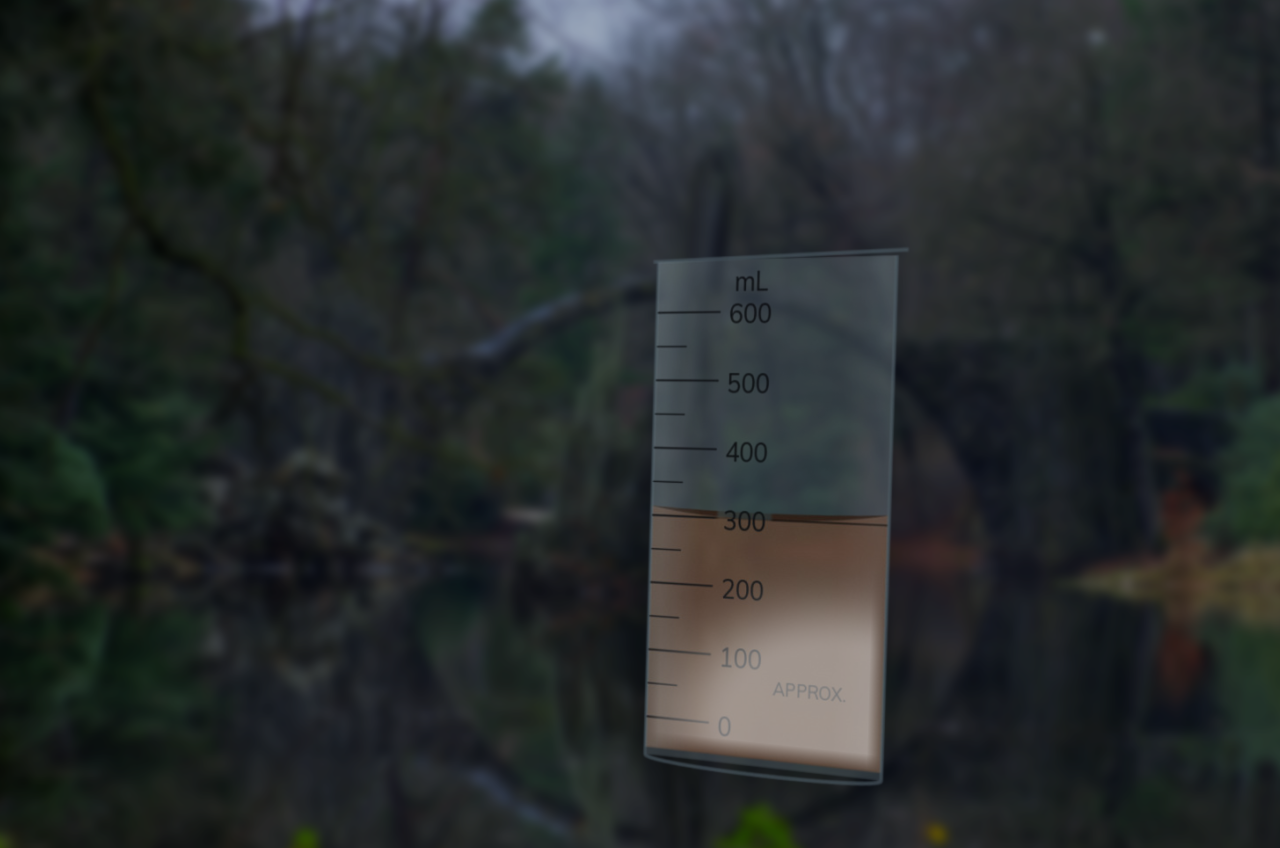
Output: mL 300
